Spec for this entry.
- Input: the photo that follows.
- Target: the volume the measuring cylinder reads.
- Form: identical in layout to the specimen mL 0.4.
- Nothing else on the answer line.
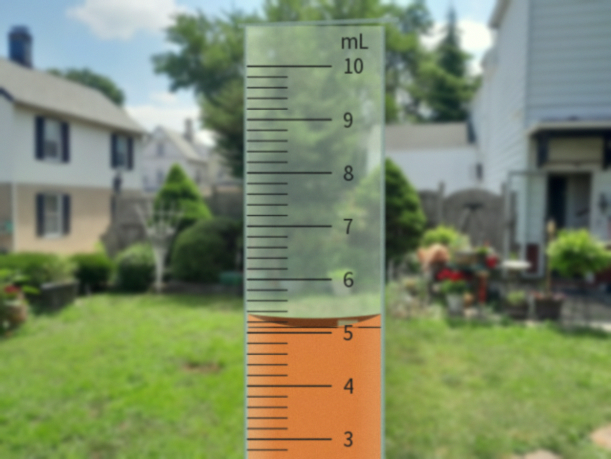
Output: mL 5.1
